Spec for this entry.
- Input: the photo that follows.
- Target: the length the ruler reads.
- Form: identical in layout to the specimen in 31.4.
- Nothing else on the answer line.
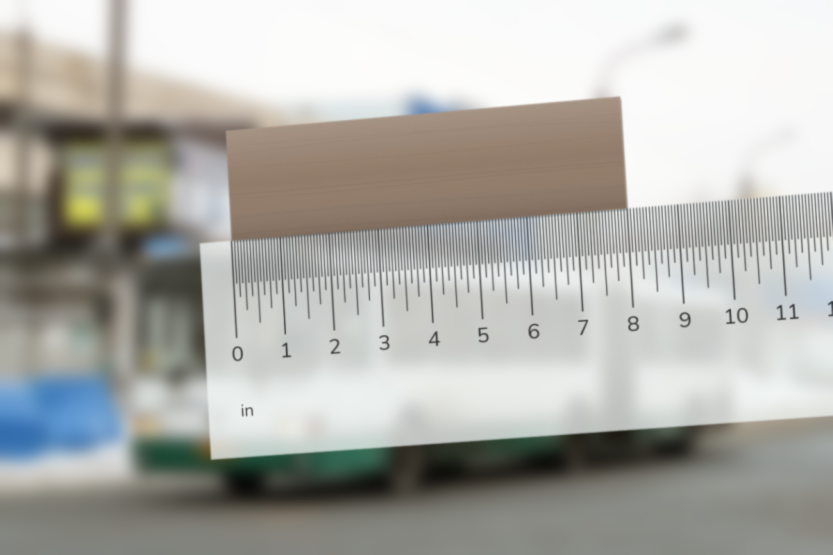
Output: in 8
